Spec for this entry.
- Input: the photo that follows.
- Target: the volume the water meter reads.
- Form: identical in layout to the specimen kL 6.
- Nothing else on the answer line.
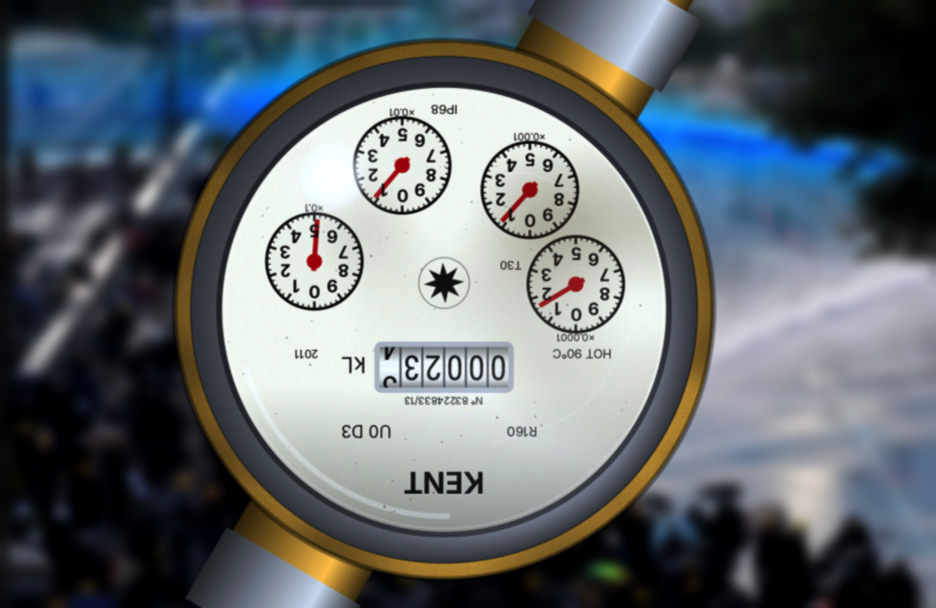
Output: kL 233.5111
